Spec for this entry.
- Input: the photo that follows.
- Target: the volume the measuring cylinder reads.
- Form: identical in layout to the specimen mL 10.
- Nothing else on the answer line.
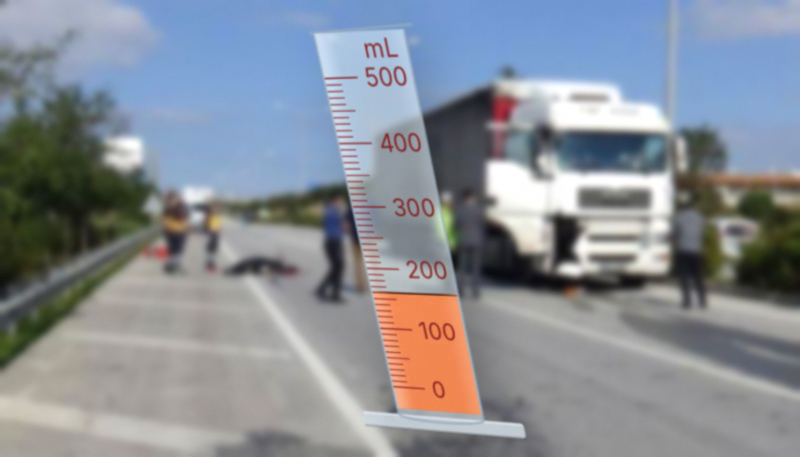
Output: mL 160
